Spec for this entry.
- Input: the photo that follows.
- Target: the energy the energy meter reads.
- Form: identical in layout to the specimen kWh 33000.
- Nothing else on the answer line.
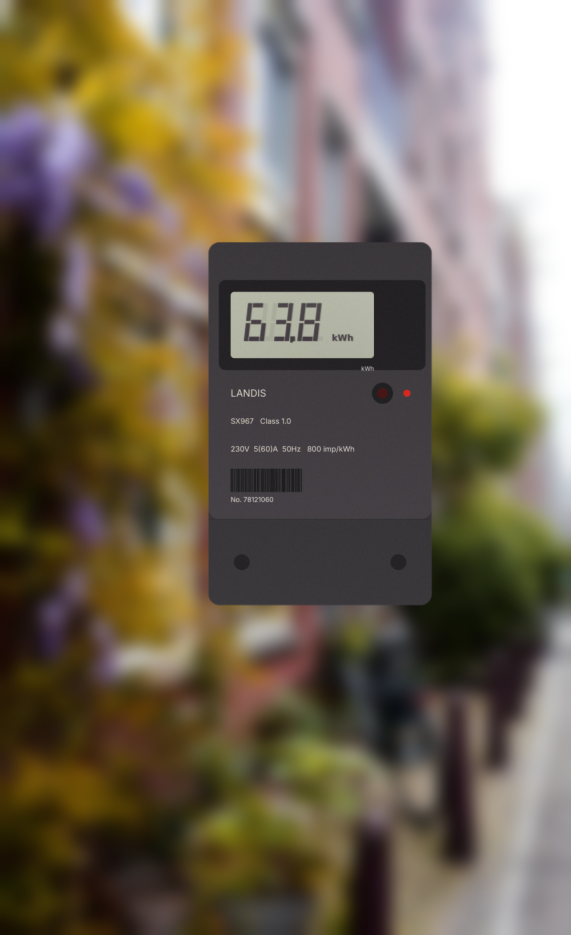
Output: kWh 63.8
